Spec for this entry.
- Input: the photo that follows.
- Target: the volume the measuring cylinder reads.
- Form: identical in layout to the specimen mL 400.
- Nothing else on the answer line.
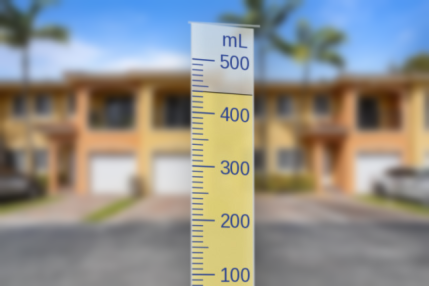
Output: mL 440
